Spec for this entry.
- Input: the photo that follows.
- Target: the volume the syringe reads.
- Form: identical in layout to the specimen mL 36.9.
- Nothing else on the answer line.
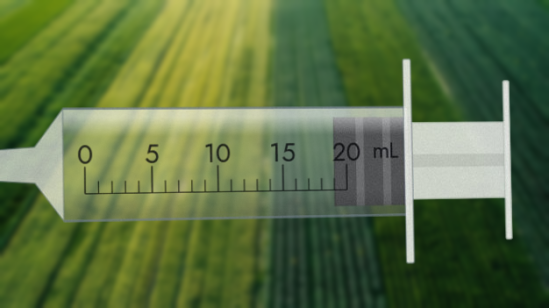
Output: mL 19
